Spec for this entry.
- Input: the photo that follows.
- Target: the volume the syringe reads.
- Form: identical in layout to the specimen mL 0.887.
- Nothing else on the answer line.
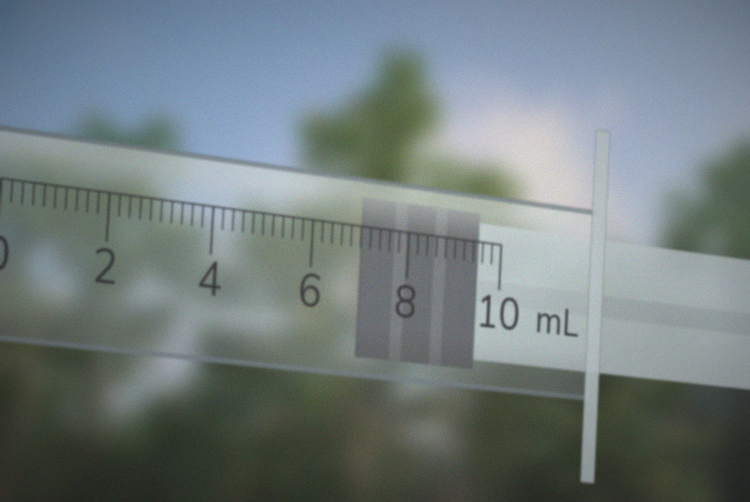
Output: mL 7
